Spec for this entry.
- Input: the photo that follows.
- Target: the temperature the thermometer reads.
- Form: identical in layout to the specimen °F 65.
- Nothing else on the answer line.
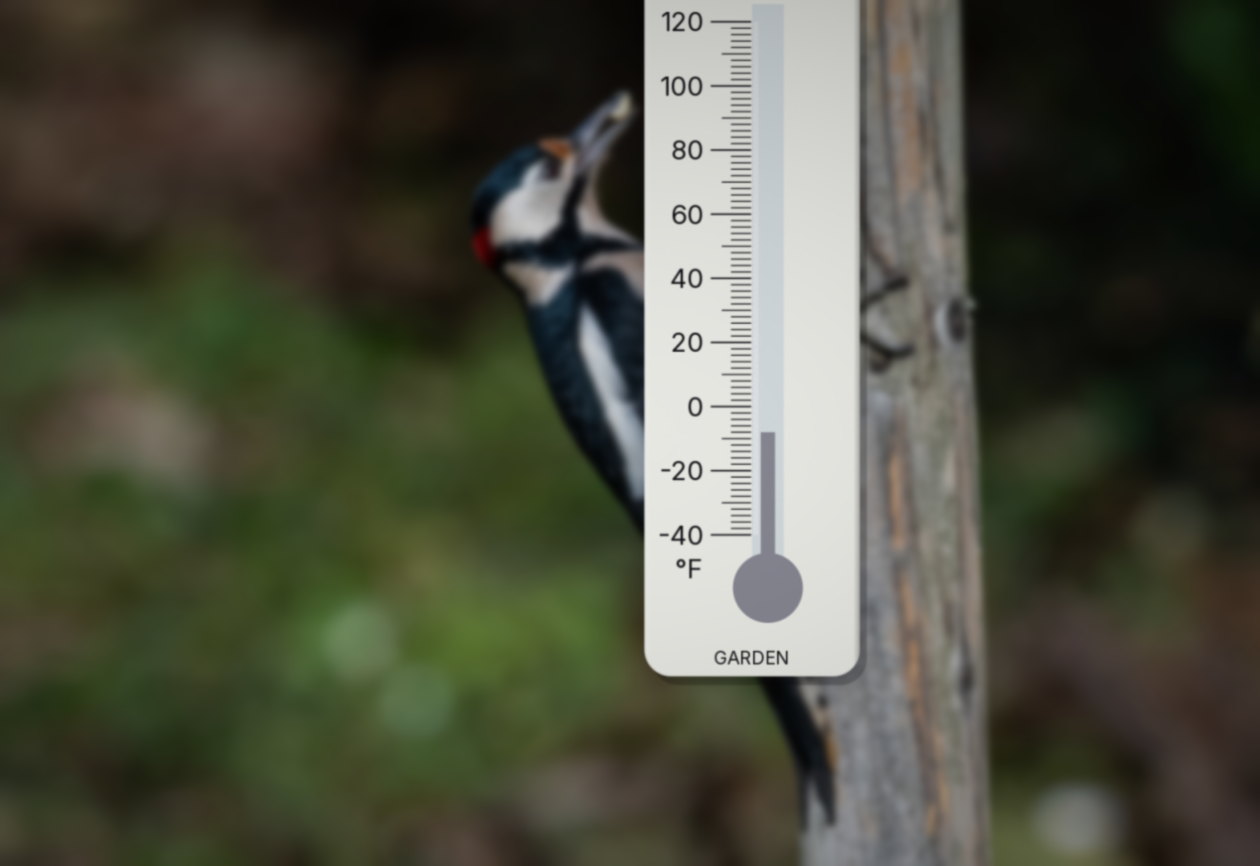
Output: °F -8
